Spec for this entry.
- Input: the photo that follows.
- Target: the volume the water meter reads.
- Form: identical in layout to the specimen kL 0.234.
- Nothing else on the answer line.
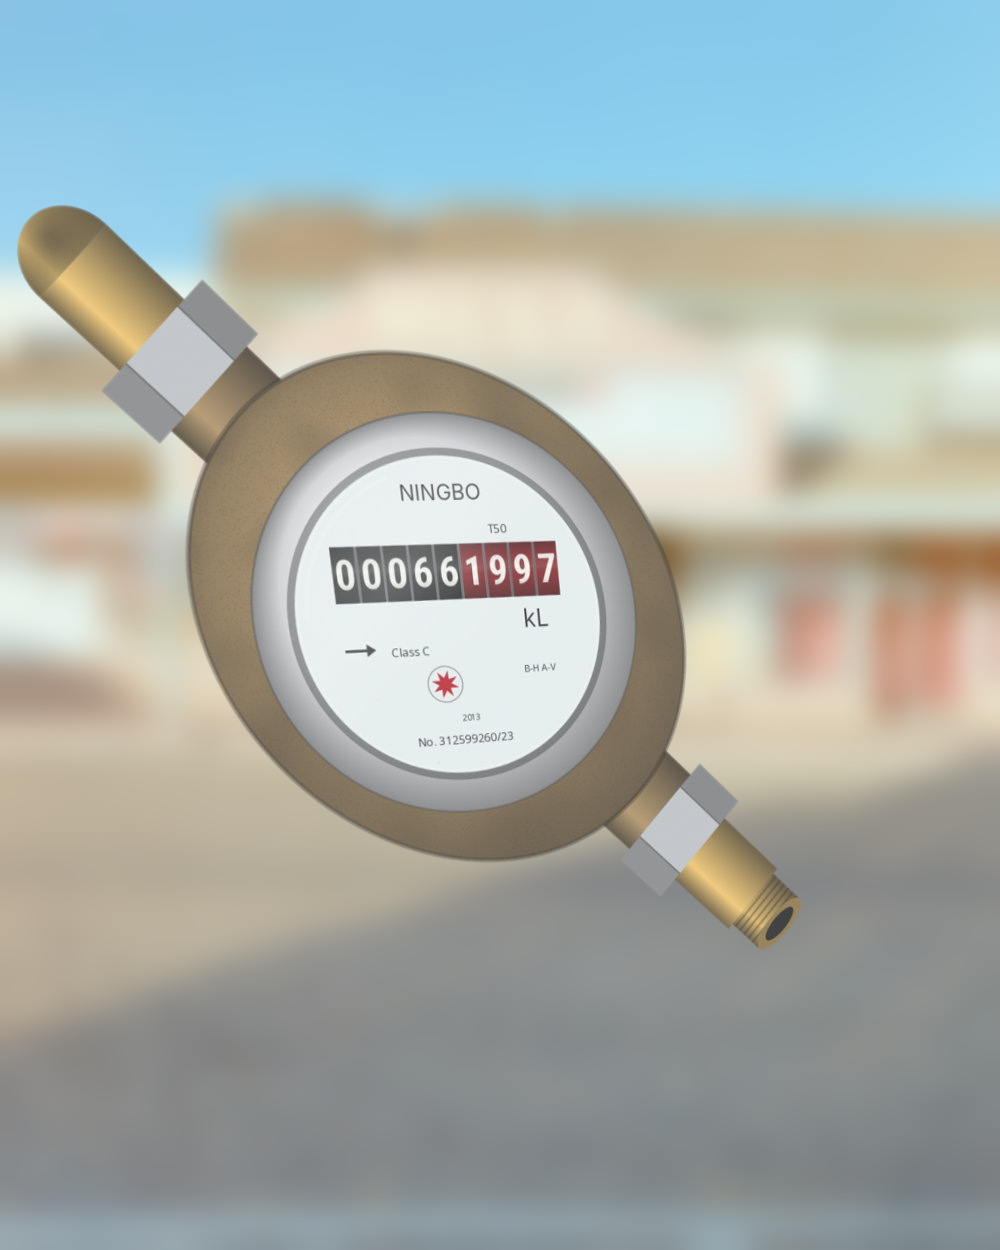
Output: kL 66.1997
